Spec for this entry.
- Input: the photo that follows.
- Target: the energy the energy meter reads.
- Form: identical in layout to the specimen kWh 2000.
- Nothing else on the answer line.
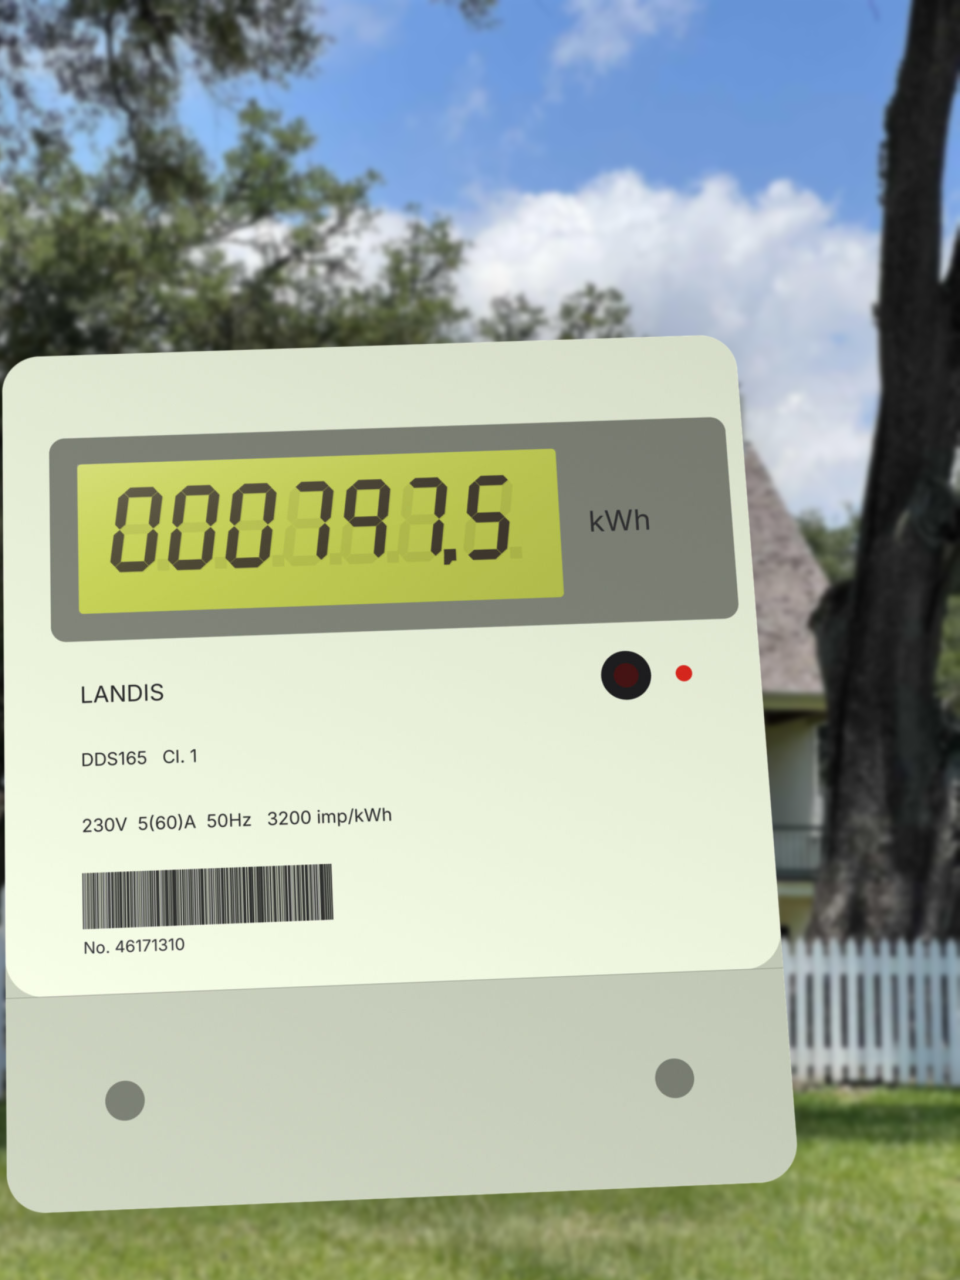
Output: kWh 797.5
